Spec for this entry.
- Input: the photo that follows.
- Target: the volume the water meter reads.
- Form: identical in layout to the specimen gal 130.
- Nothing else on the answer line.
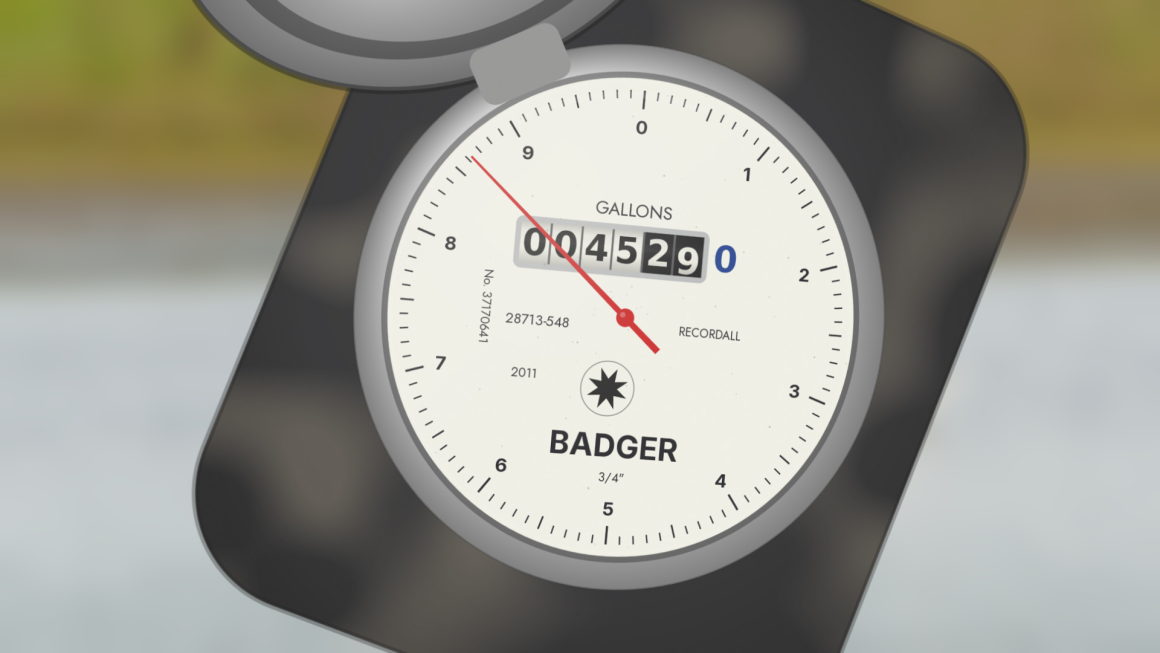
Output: gal 45288.6
